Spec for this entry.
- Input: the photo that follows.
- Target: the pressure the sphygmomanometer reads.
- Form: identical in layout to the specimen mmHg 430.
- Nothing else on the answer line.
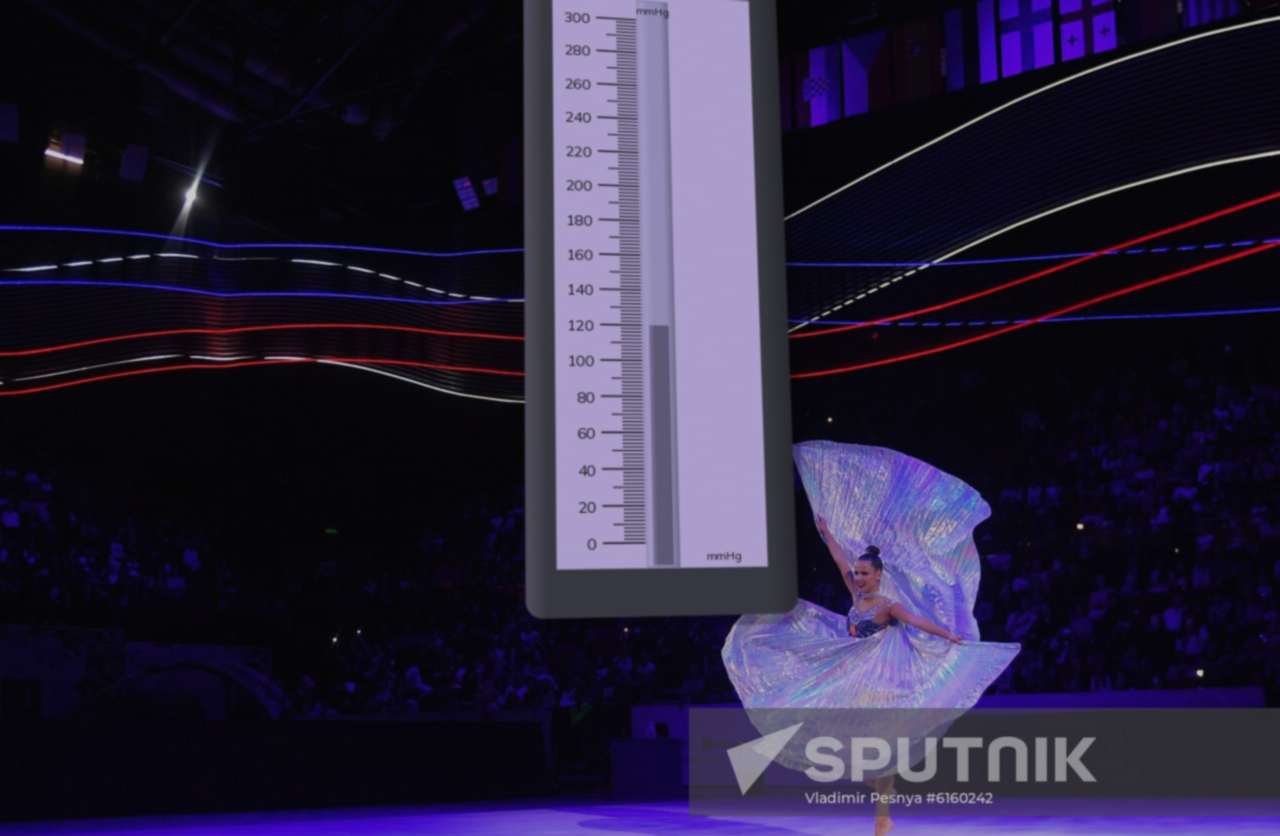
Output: mmHg 120
